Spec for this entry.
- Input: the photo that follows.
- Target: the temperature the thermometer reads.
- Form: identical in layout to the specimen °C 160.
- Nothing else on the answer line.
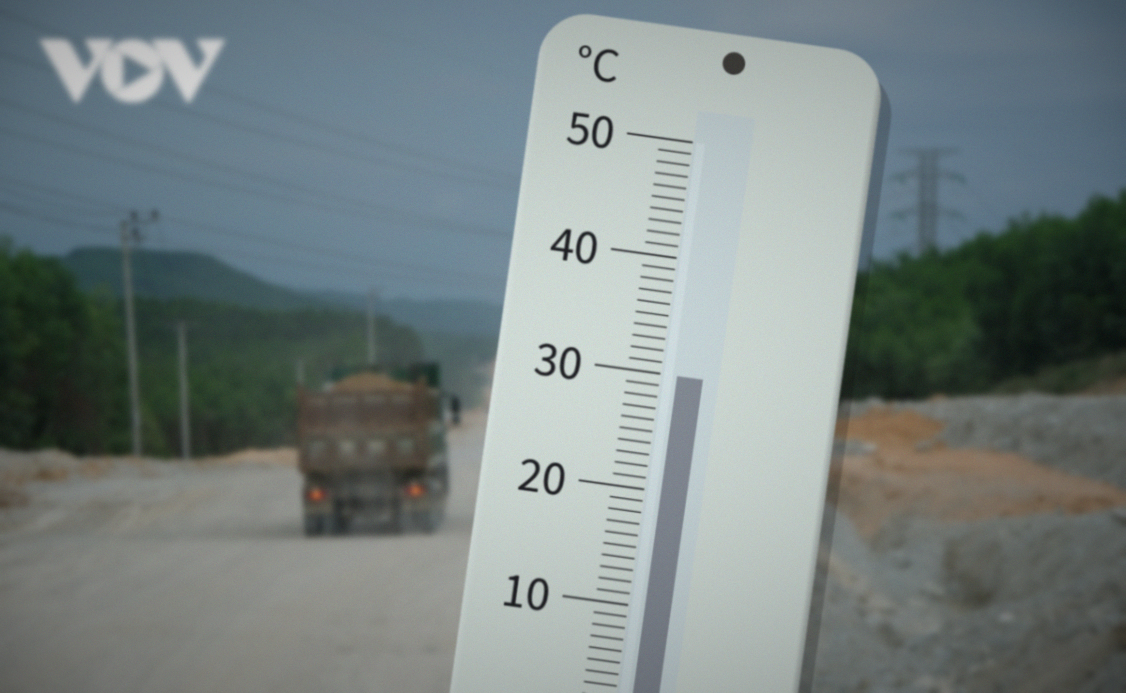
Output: °C 30
